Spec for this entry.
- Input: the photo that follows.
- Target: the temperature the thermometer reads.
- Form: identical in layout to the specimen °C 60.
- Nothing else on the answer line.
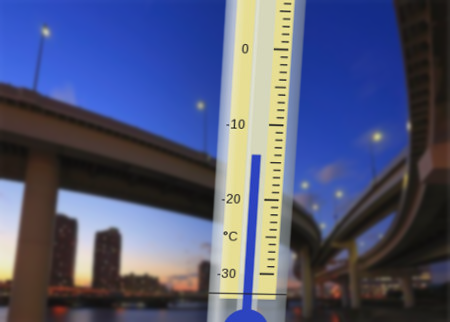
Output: °C -14
